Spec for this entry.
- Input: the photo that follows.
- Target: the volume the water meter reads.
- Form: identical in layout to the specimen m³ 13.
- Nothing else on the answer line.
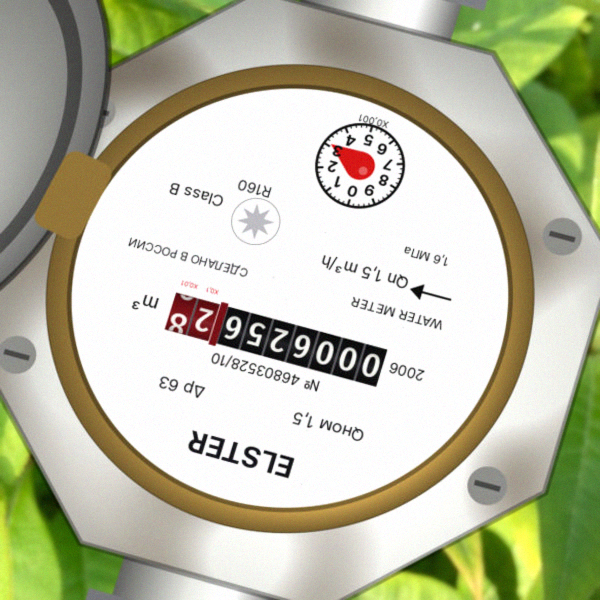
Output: m³ 6256.283
